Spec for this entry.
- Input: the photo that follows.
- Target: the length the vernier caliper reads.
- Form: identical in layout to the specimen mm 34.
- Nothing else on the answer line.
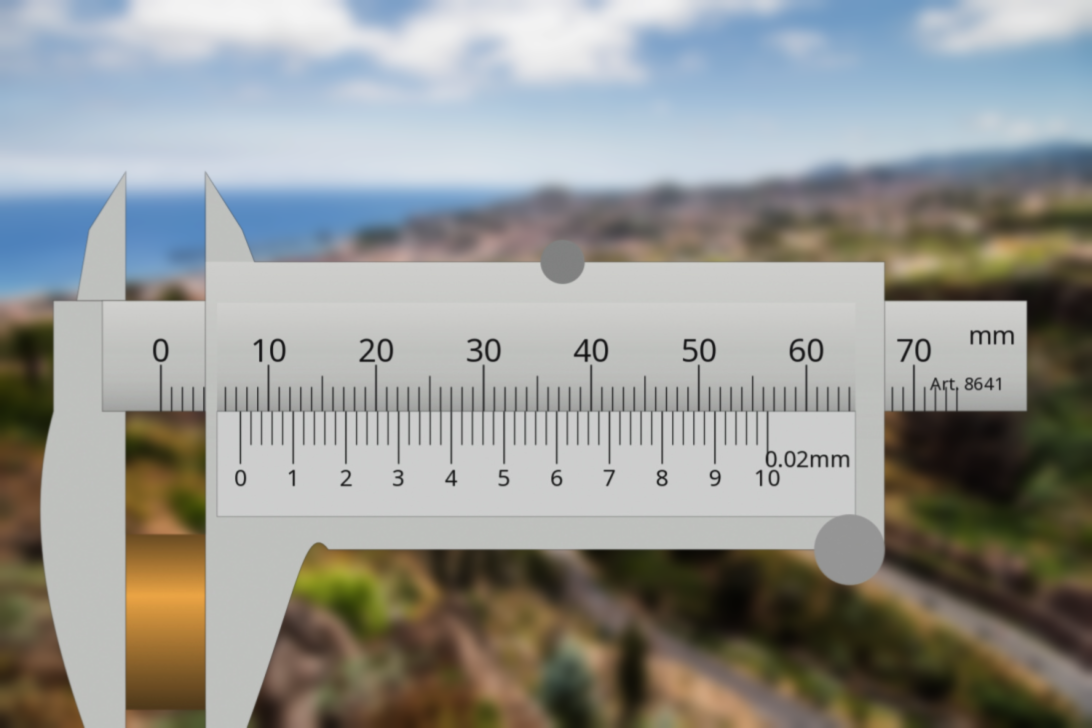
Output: mm 7.4
